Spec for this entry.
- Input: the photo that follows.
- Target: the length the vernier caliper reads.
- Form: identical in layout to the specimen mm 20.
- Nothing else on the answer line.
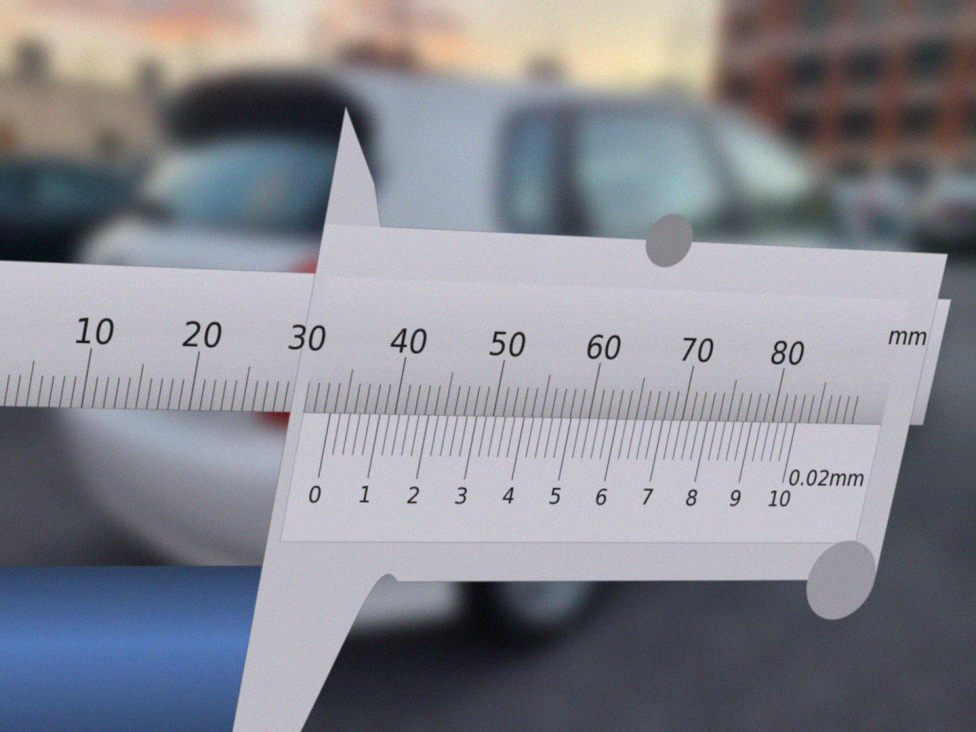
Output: mm 33.6
